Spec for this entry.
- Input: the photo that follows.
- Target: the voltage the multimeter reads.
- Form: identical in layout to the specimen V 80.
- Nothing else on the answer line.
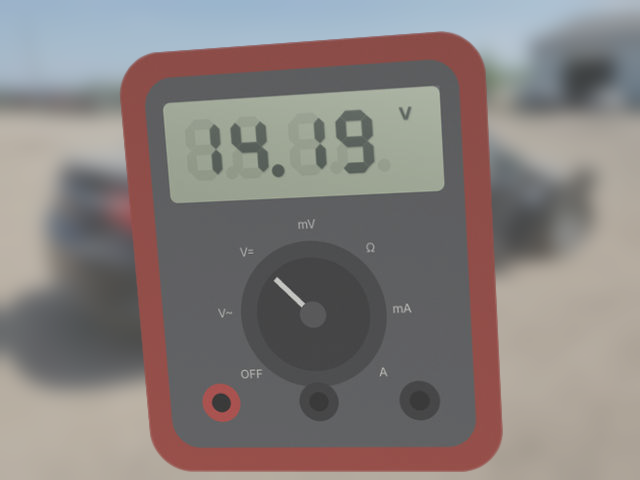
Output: V 14.19
